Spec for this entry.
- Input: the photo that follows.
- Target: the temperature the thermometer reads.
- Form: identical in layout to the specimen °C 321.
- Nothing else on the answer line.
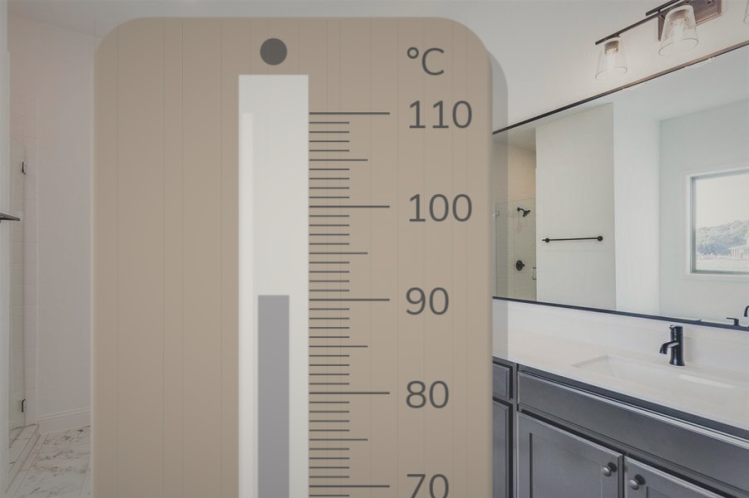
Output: °C 90.5
